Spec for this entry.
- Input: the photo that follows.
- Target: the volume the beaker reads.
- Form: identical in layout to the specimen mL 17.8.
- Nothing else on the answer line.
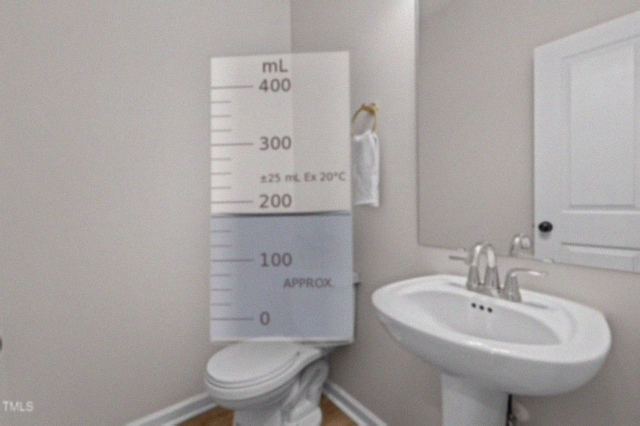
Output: mL 175
